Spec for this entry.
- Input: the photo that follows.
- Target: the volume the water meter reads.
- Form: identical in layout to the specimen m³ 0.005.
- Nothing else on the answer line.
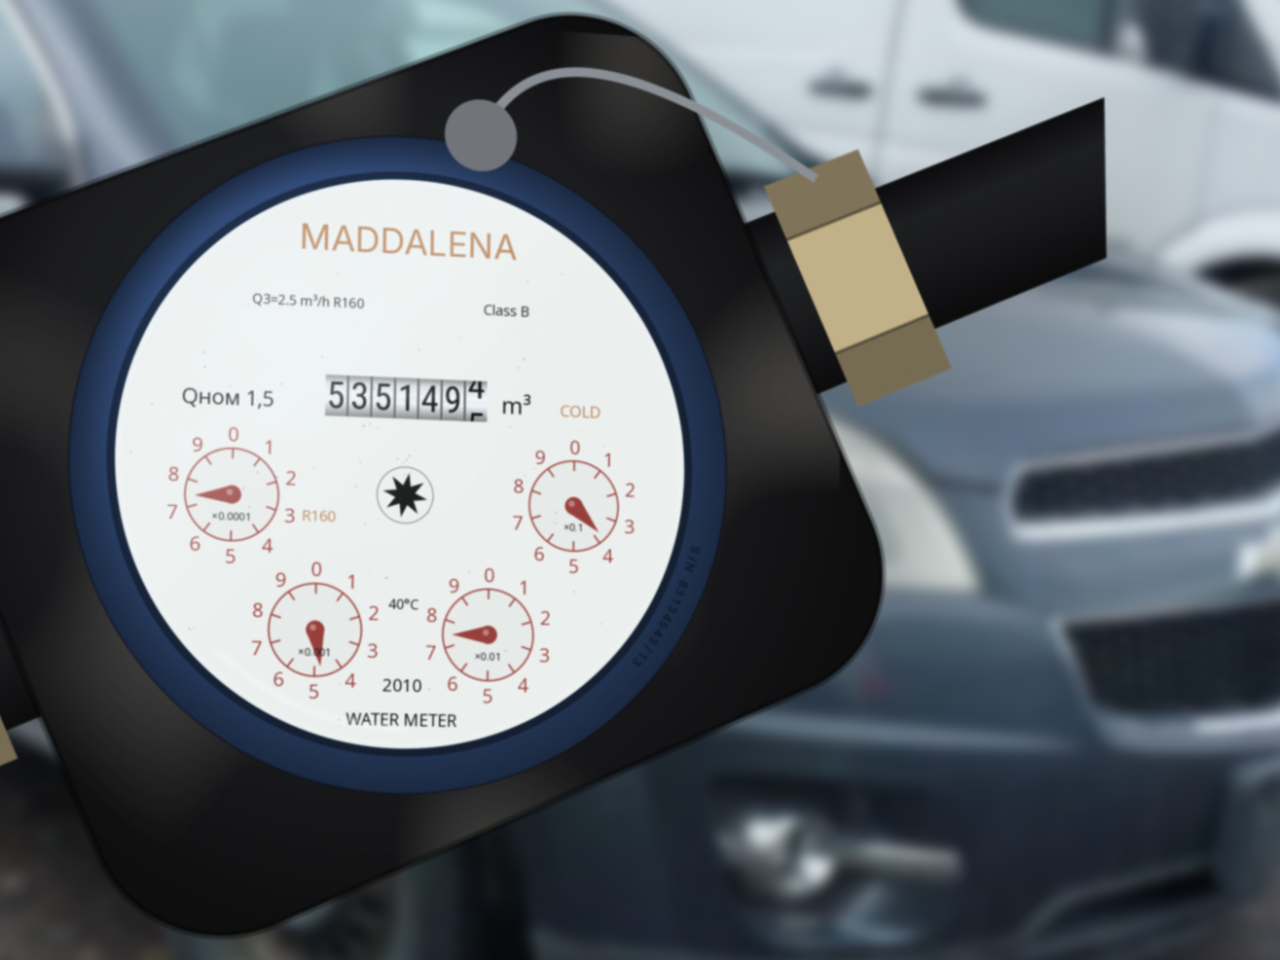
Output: m³ 5351494.3747
